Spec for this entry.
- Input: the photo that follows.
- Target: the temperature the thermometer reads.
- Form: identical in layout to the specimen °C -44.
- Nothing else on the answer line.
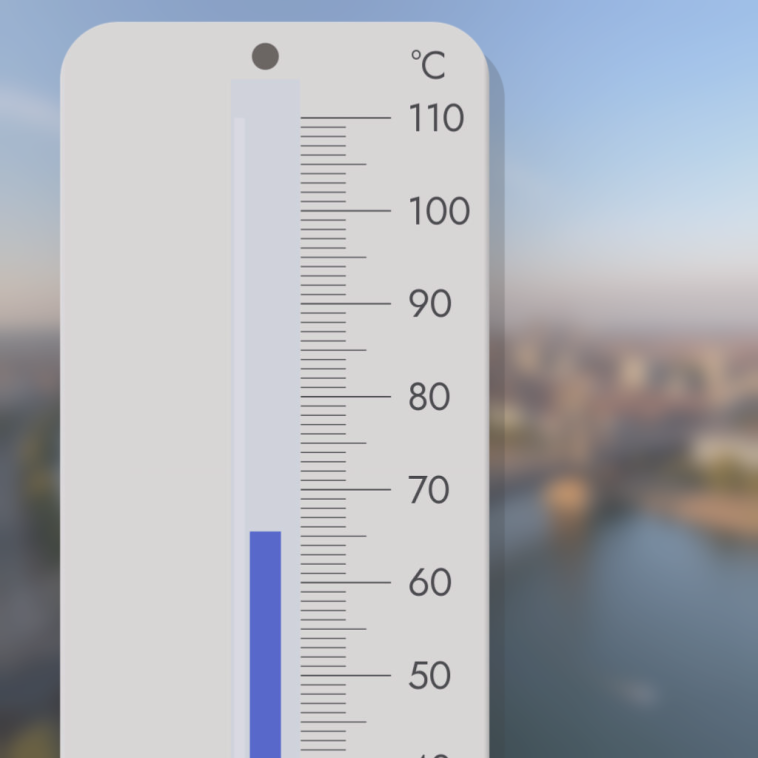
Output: °C 65.5
